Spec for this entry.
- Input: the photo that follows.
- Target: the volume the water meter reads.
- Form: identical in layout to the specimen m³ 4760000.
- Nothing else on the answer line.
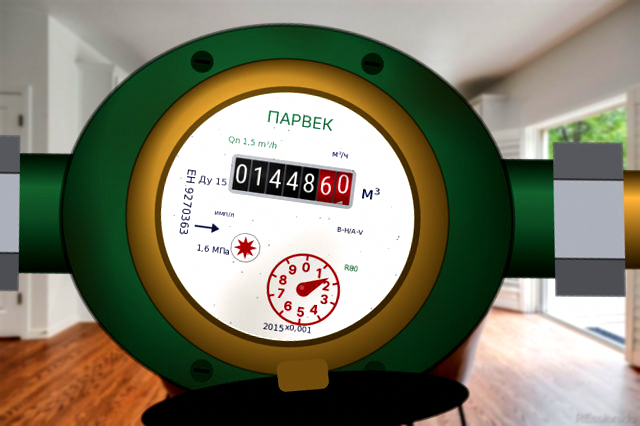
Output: m³ 1448.601
